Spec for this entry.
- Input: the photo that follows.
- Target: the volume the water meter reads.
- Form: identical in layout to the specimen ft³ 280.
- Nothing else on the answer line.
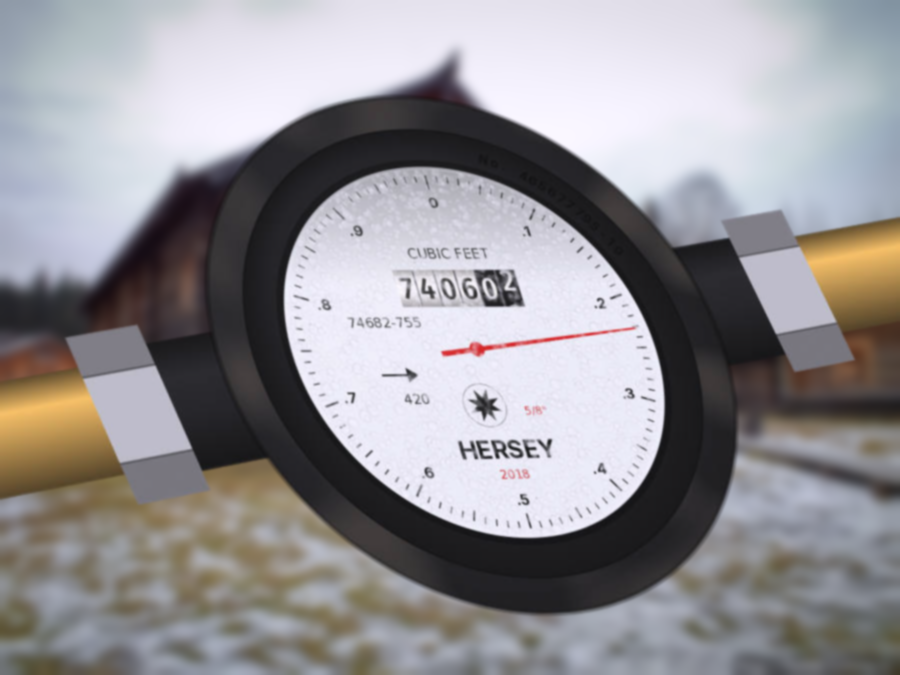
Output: ft³ 740602.23
